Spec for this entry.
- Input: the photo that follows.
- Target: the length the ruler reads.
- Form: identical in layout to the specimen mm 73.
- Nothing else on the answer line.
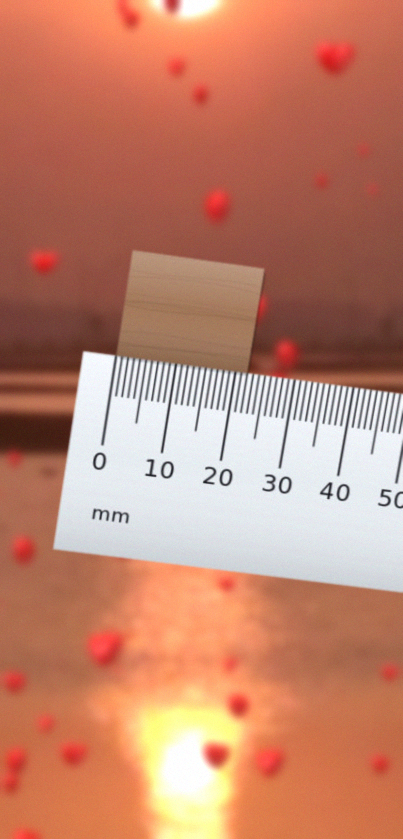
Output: mm 22
